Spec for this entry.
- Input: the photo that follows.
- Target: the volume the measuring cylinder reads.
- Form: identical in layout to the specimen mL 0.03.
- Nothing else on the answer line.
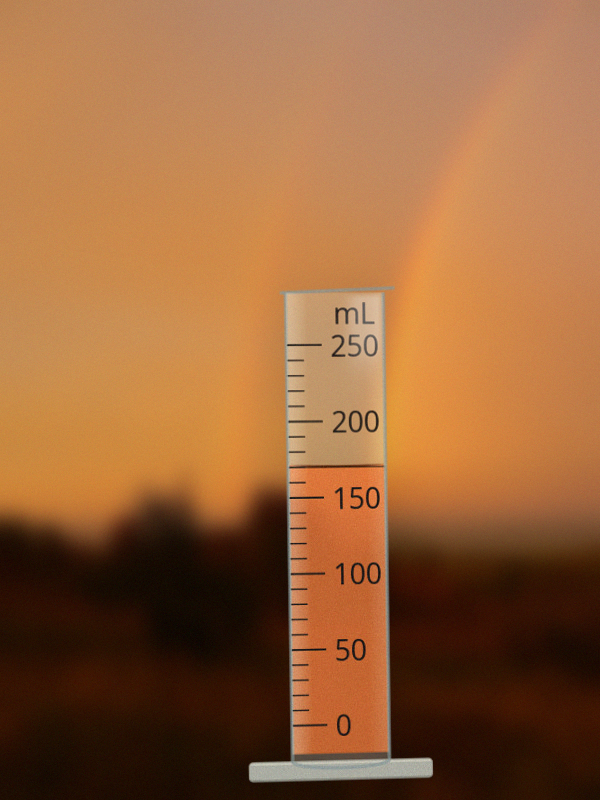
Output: mL 170
